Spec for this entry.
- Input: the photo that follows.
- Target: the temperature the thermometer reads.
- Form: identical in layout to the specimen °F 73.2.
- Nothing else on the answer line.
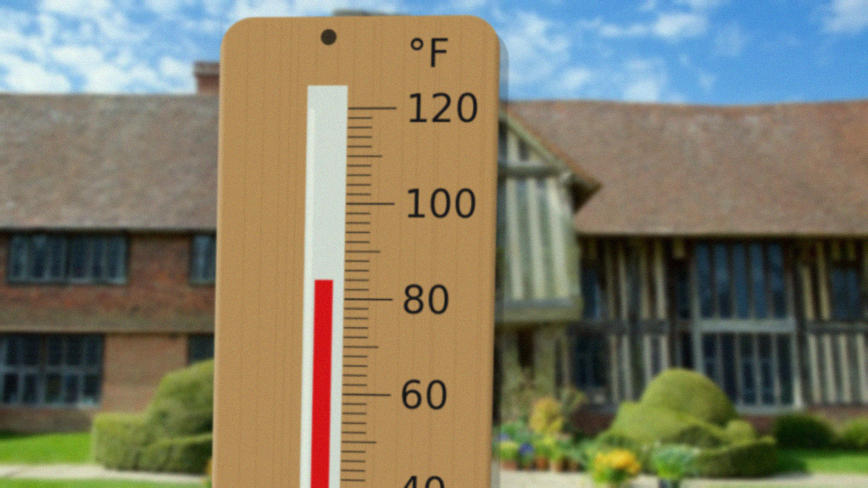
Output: °F 84
